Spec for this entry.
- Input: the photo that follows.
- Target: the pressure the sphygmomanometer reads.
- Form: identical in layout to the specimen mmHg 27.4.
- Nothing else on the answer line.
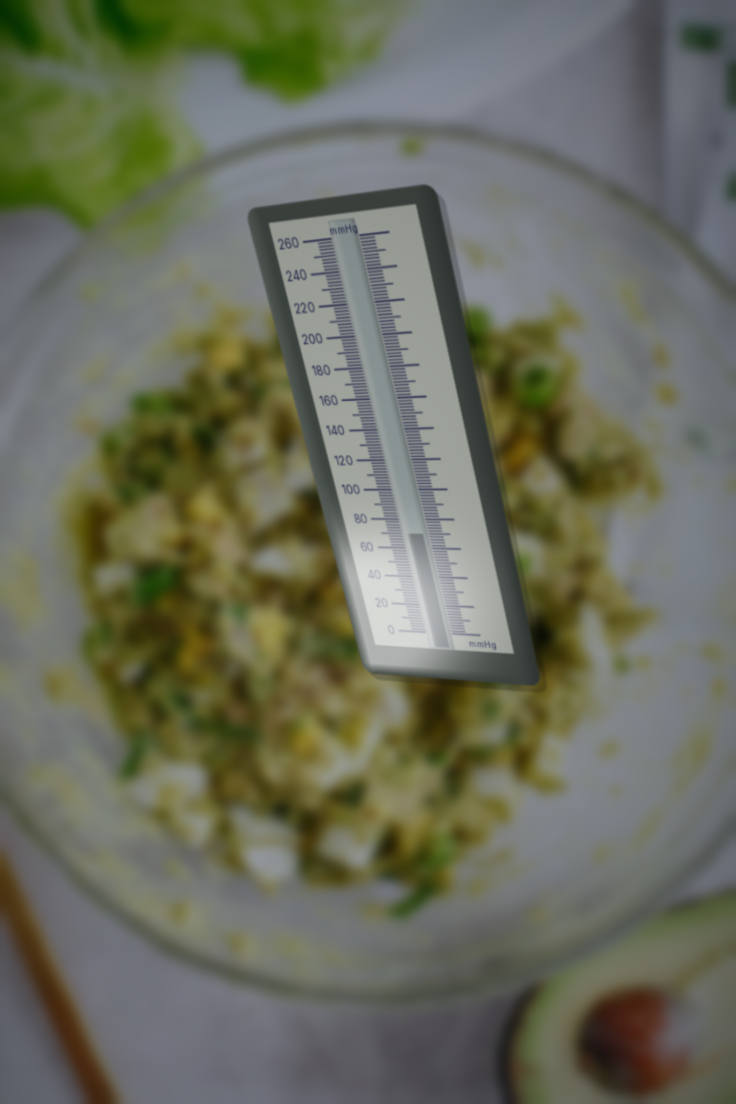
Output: mmHg 70
